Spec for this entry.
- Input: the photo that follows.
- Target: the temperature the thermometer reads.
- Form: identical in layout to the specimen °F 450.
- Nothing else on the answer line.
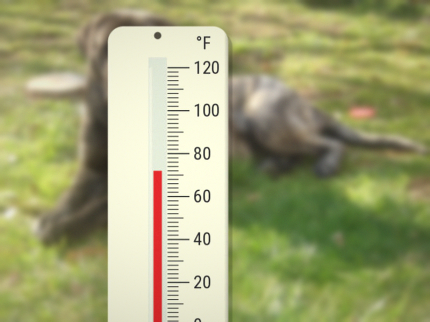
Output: °F 72
